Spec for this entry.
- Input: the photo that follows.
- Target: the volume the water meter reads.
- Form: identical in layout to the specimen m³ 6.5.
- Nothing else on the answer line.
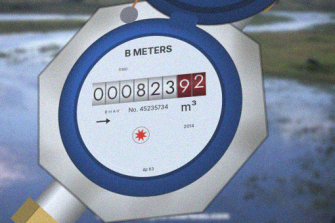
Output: m³ 823.92
